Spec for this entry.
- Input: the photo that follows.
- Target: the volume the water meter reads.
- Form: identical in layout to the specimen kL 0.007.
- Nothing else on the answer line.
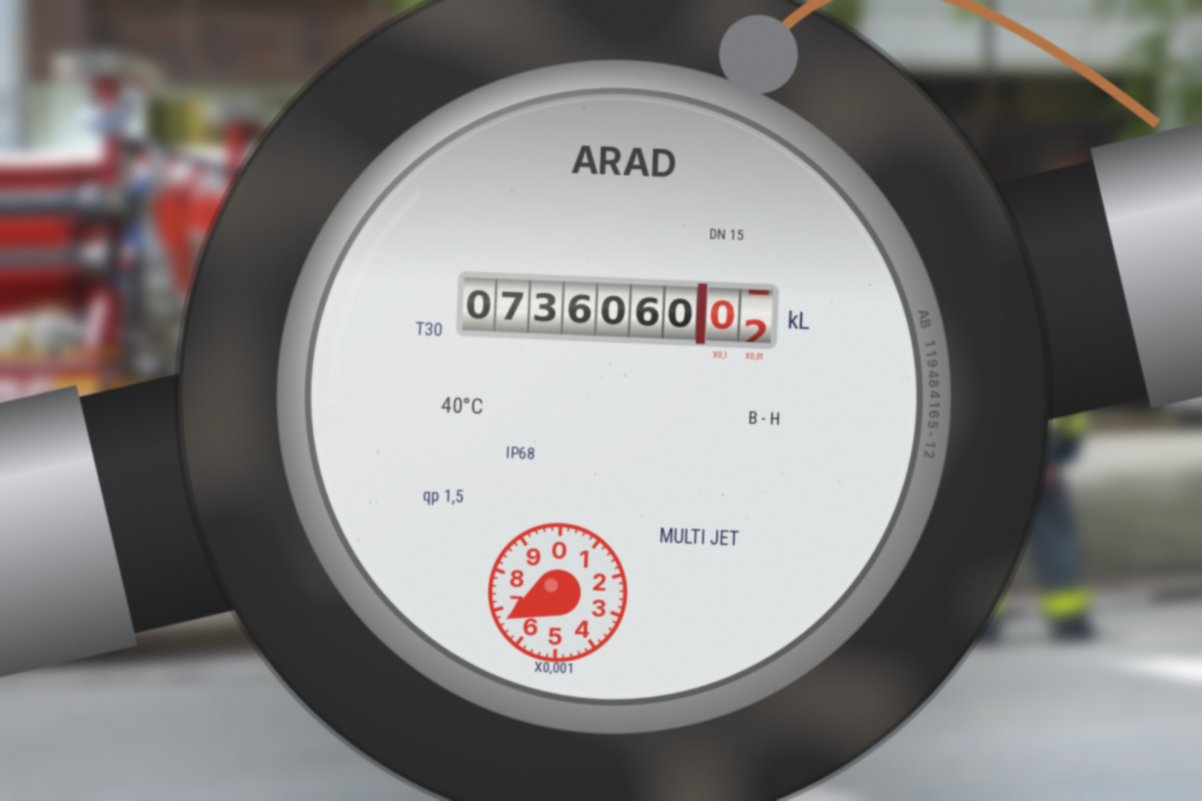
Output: kL 736060.016
